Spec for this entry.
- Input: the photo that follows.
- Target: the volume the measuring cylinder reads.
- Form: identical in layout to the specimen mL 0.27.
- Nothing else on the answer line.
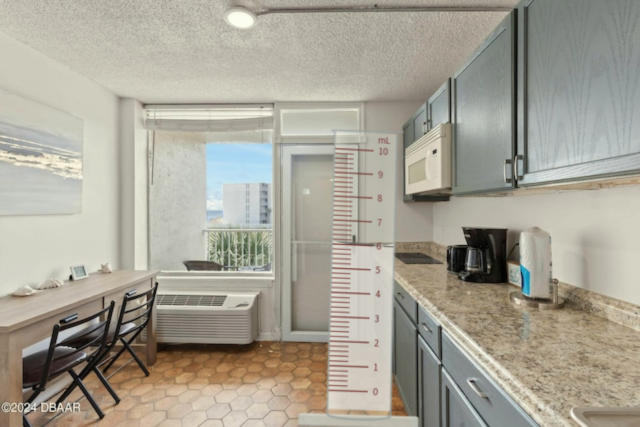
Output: mL 6
